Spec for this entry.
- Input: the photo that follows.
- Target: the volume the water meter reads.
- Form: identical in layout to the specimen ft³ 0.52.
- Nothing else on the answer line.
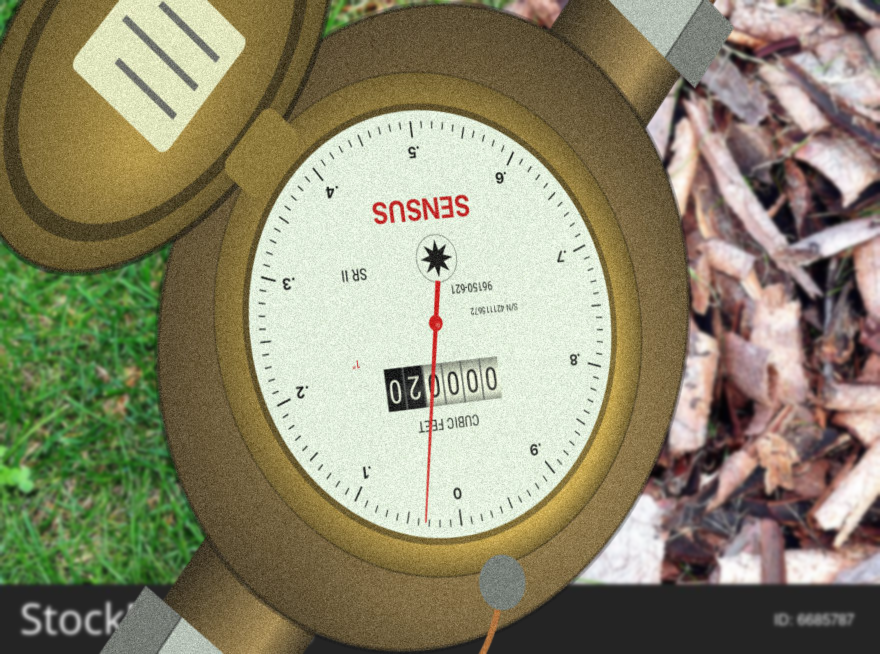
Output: ft³ 20.03
